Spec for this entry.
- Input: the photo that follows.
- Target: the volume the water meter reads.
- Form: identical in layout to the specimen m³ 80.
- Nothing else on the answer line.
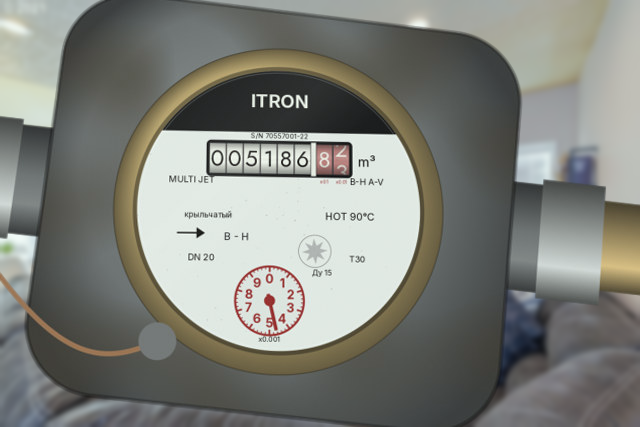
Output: m³ 5186.824
